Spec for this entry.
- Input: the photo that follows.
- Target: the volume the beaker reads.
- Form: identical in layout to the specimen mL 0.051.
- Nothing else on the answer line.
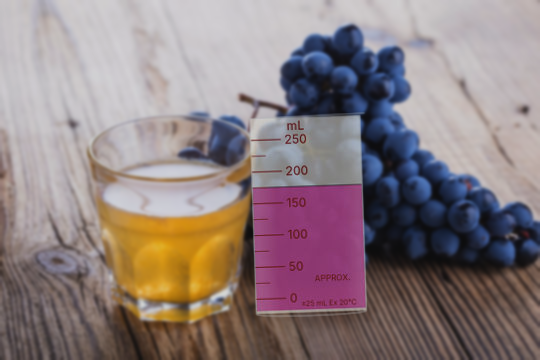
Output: mL 175
